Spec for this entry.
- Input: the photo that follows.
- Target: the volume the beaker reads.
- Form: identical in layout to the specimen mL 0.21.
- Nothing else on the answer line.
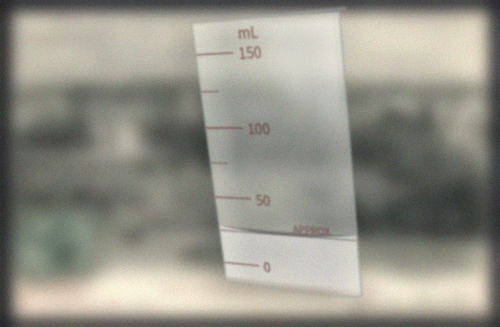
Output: mL 25
